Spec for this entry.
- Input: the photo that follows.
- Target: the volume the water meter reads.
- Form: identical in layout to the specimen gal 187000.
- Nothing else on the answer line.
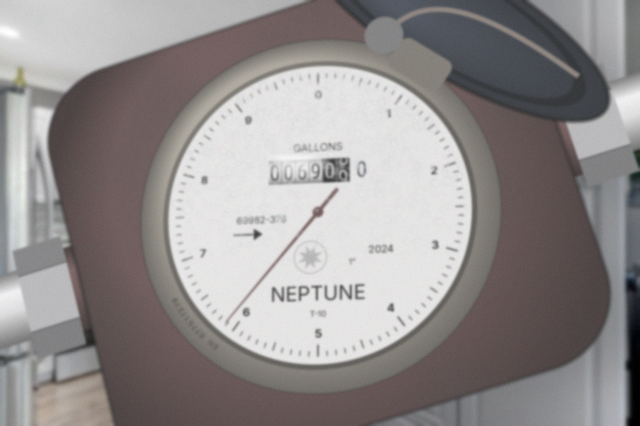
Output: gal 69086.1
